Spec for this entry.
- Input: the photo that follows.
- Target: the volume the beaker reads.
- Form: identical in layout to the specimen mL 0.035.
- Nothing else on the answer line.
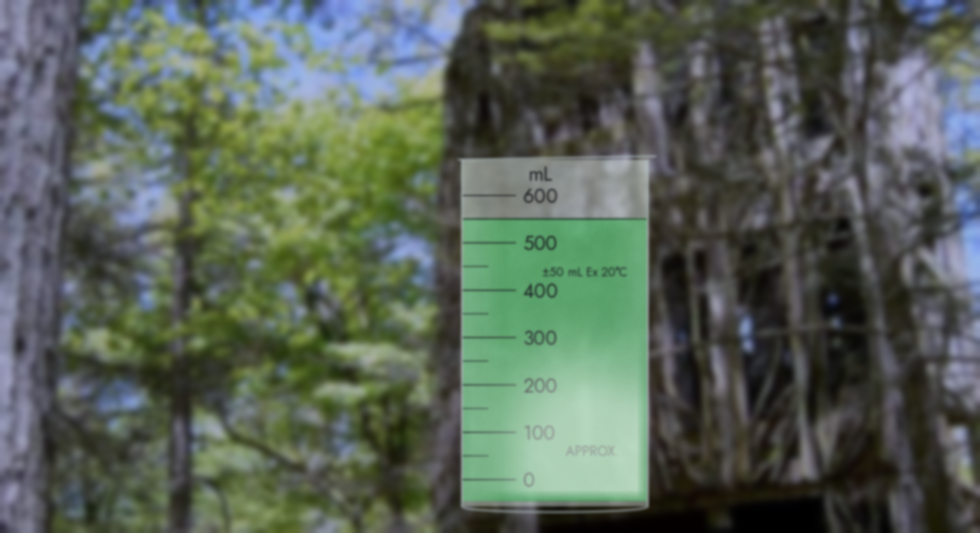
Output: mL 550
